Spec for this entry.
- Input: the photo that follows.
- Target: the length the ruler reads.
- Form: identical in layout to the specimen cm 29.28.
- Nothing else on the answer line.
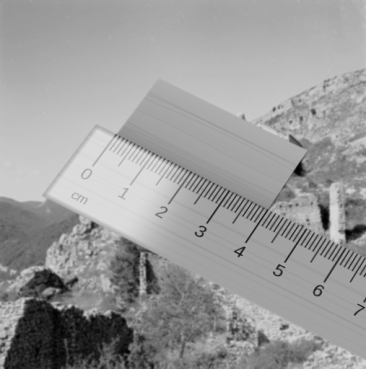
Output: cm 4
